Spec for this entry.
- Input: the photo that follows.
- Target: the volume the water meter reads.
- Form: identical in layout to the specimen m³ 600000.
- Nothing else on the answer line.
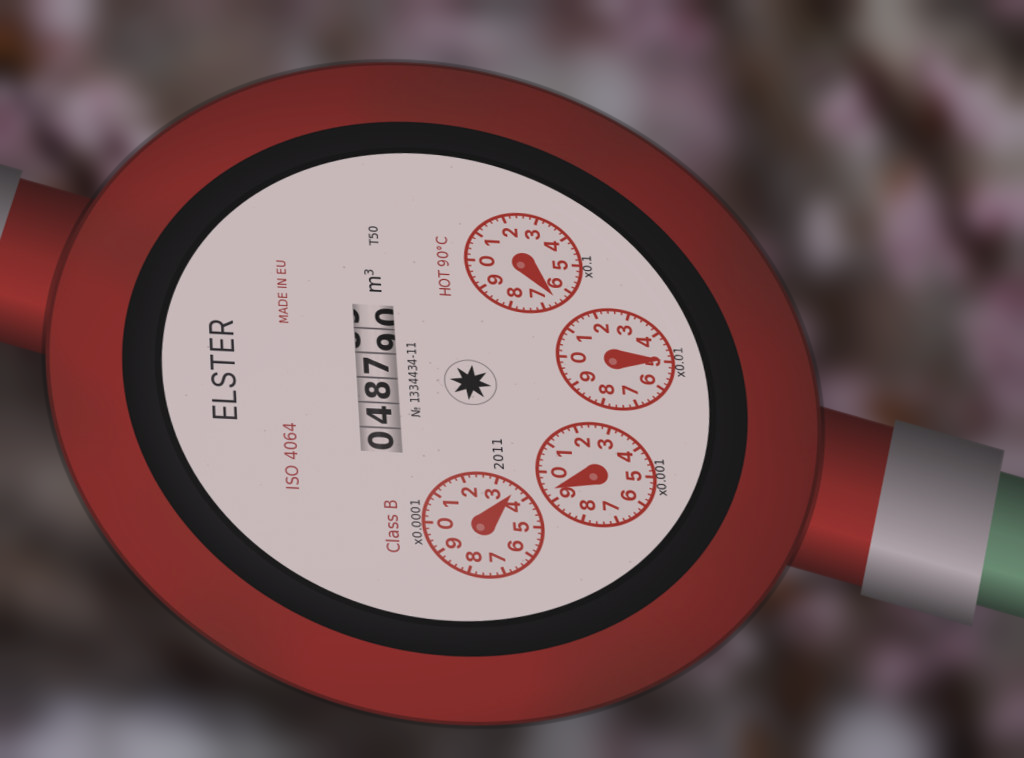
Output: m³ 48789.6493
